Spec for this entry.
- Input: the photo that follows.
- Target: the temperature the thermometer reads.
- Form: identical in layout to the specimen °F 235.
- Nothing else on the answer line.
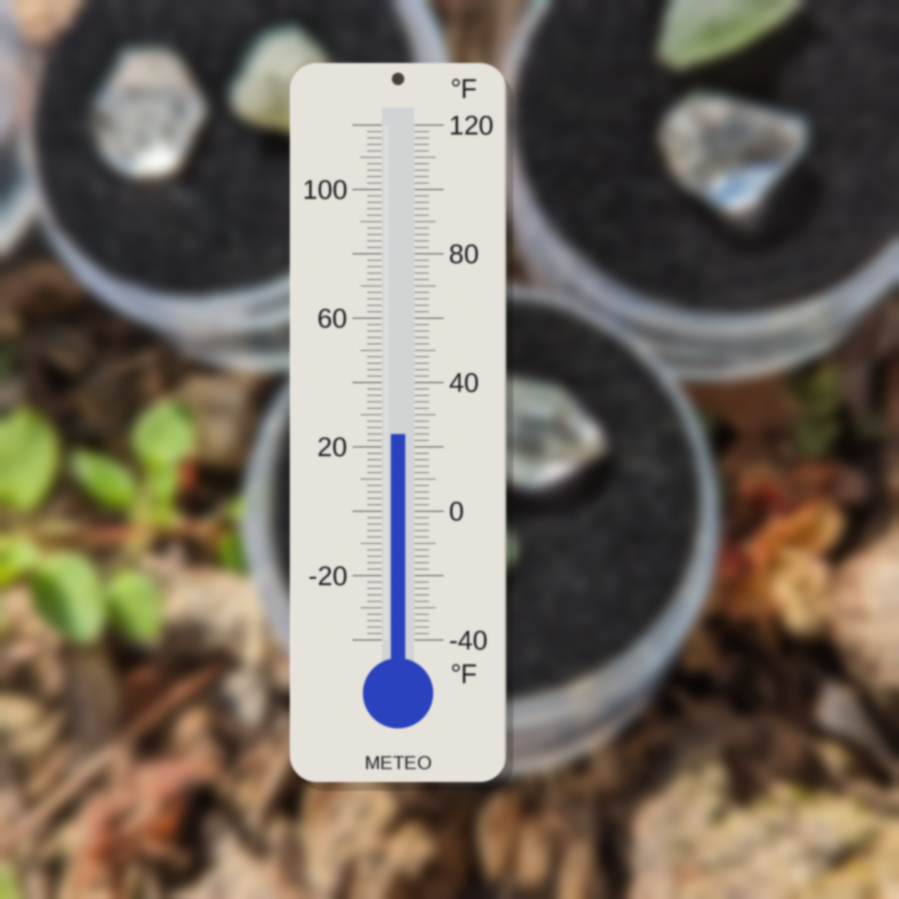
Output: °F 24
